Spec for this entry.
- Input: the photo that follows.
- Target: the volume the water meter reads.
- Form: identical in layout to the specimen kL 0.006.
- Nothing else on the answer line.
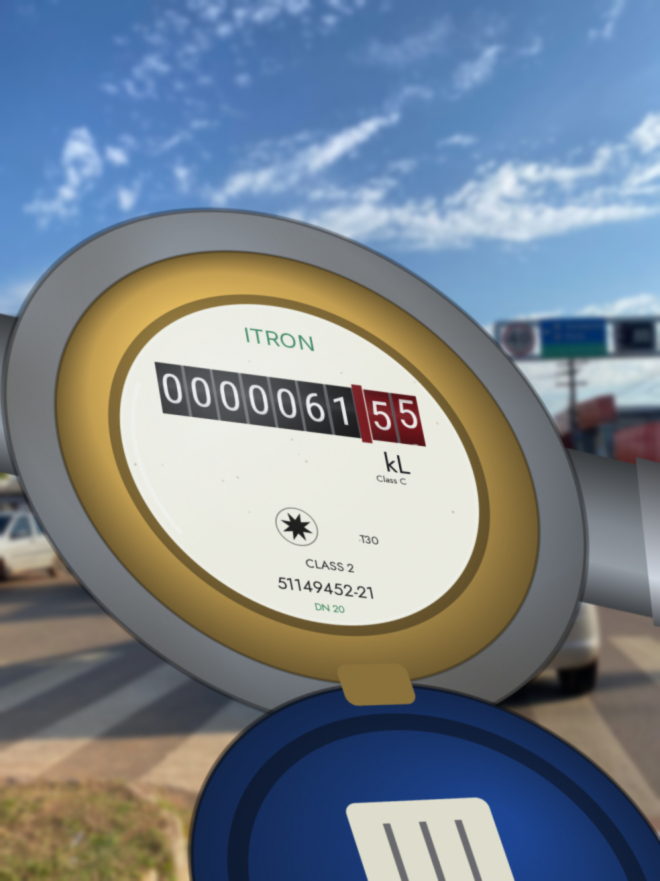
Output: kL 61.55
